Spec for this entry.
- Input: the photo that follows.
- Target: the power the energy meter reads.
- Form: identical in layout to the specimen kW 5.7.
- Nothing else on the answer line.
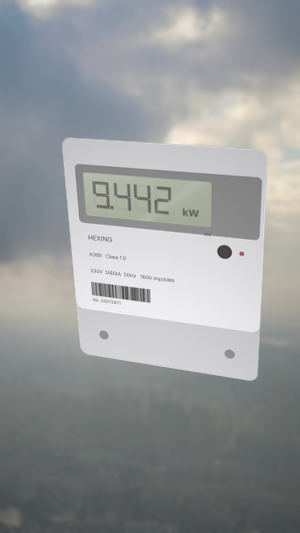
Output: kW 9.442
